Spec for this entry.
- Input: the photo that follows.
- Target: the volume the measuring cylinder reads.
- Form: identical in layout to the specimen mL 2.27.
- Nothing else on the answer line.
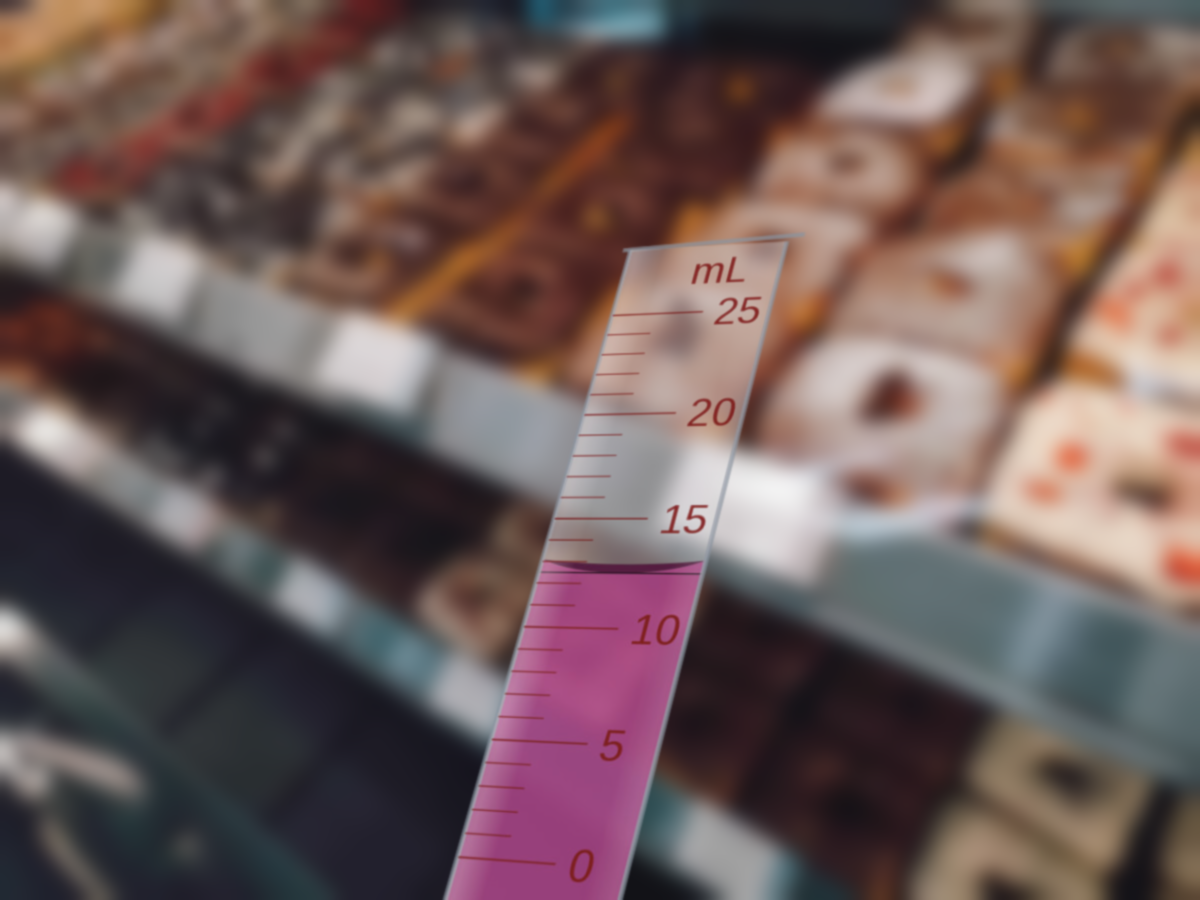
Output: mL 12.5
